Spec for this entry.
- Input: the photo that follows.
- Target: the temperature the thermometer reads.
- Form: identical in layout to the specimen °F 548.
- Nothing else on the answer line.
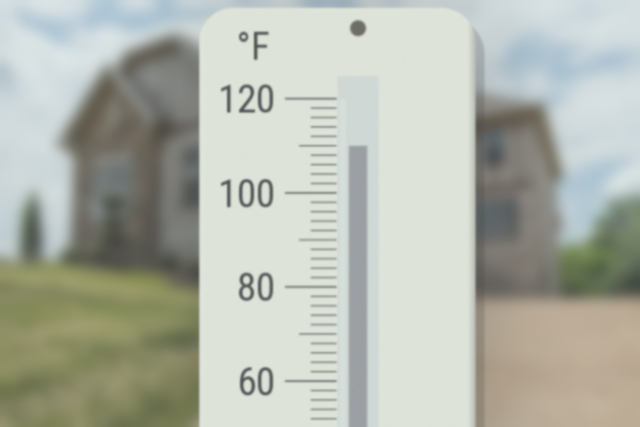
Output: °F 110
